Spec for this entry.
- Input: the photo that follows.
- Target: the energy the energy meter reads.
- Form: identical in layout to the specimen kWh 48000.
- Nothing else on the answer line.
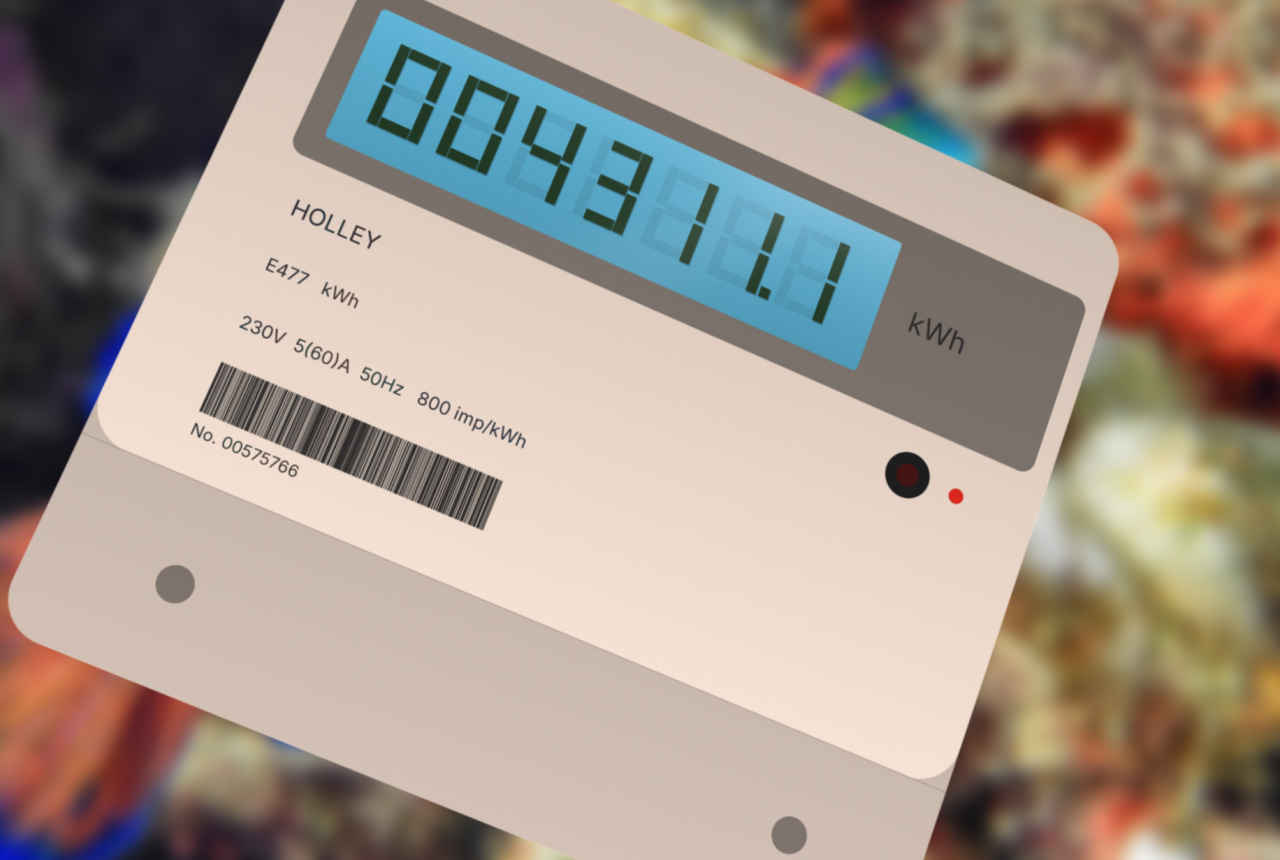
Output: kWh 4311.1
